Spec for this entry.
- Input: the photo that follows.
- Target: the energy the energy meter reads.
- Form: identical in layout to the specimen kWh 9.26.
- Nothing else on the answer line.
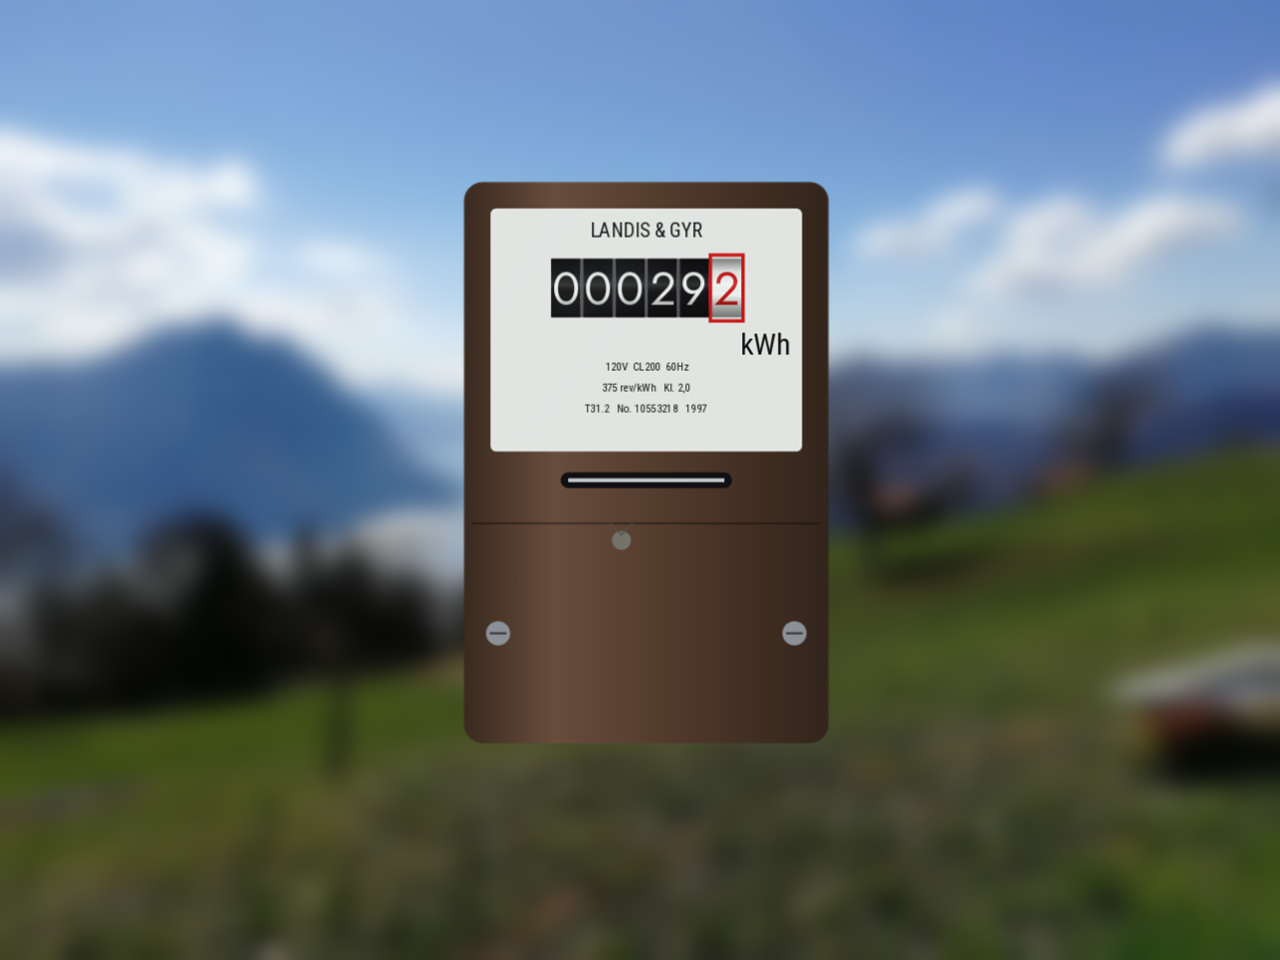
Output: kWh 29.2
